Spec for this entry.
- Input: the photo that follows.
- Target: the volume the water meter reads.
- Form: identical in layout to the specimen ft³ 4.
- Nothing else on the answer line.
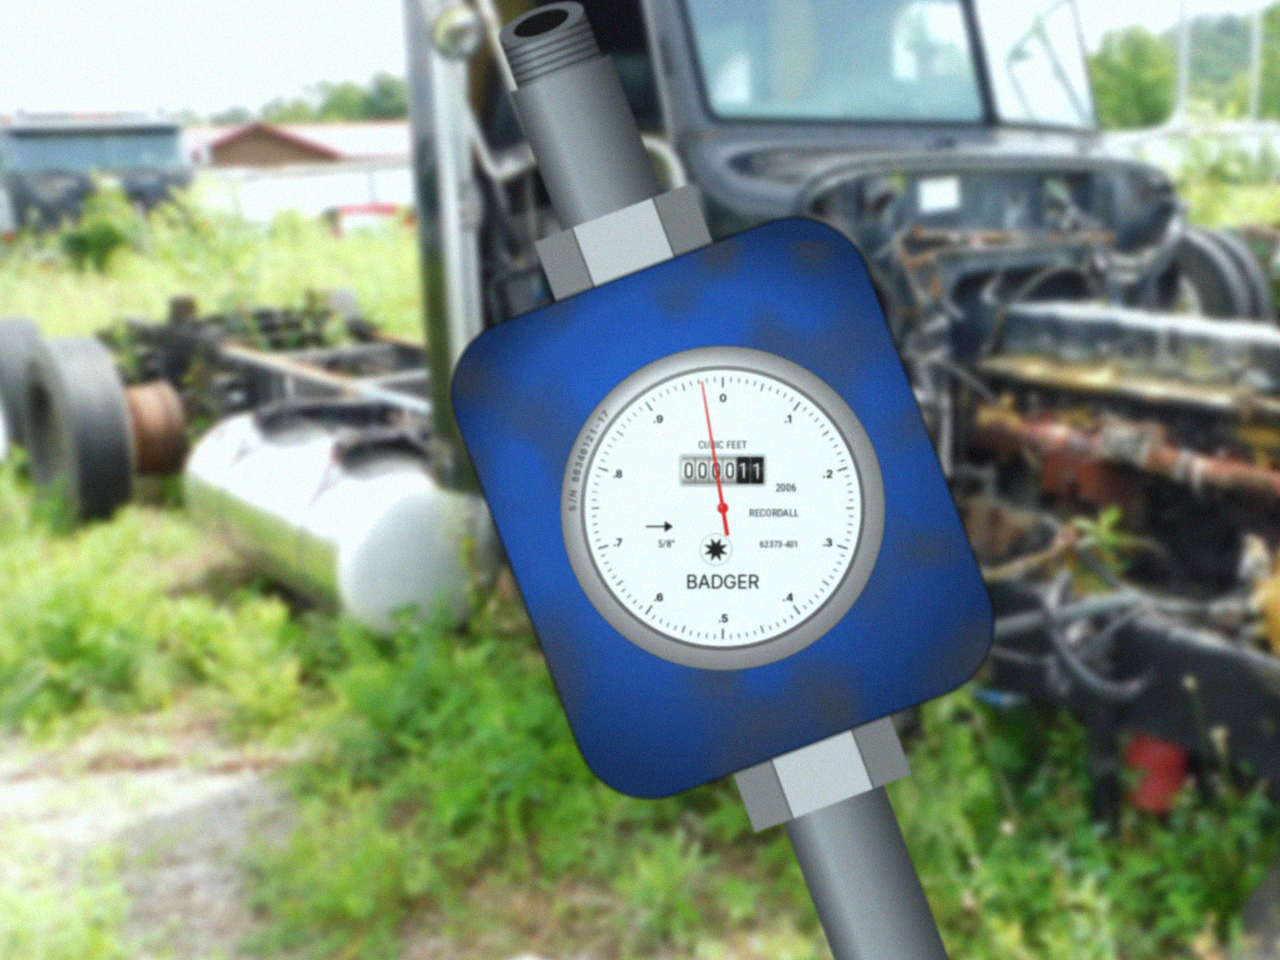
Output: ft³ 10.97
